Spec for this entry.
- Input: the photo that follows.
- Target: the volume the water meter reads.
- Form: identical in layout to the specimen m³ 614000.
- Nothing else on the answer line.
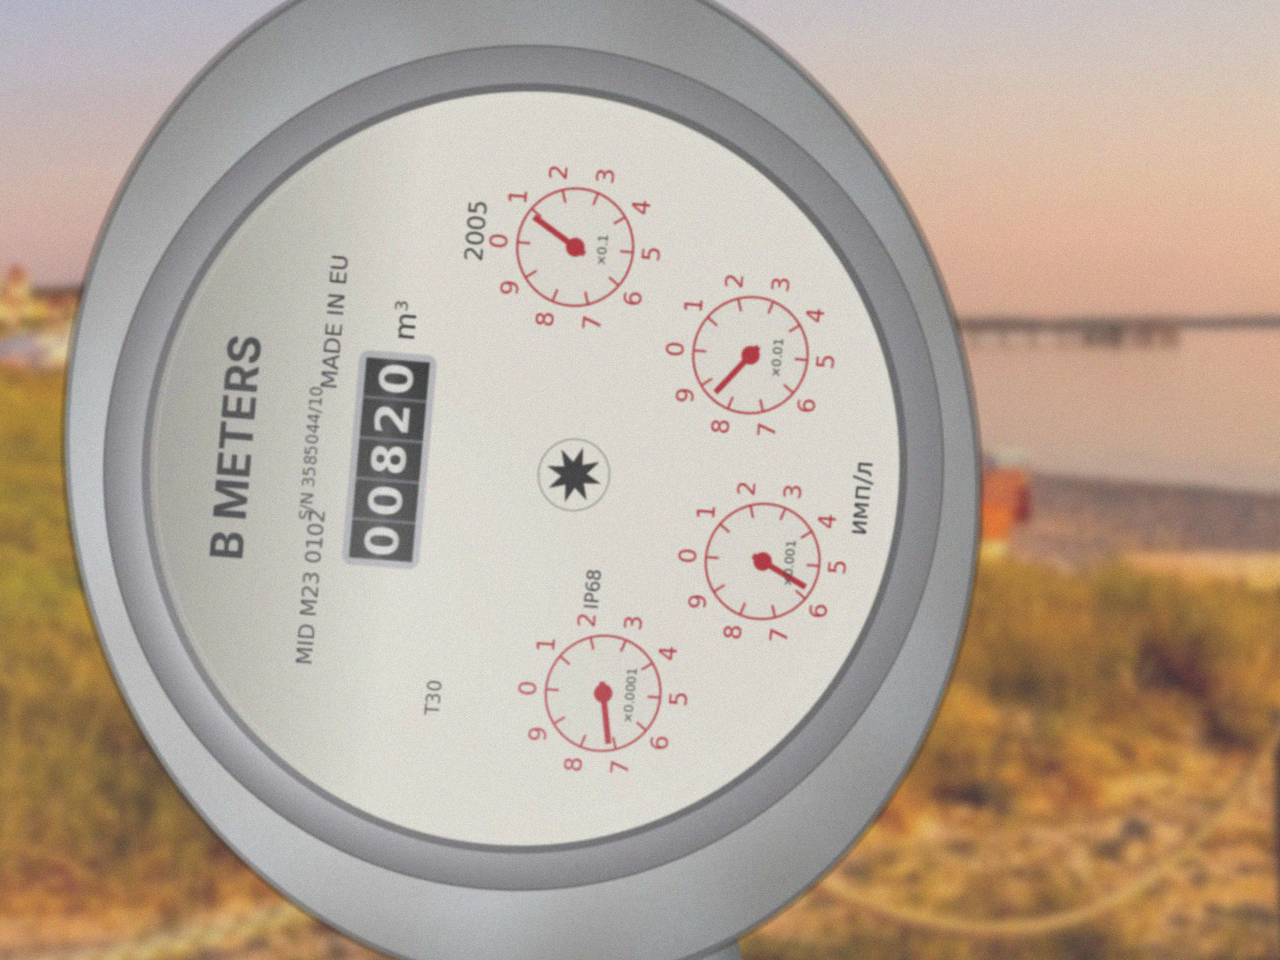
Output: m³ 820.0857
